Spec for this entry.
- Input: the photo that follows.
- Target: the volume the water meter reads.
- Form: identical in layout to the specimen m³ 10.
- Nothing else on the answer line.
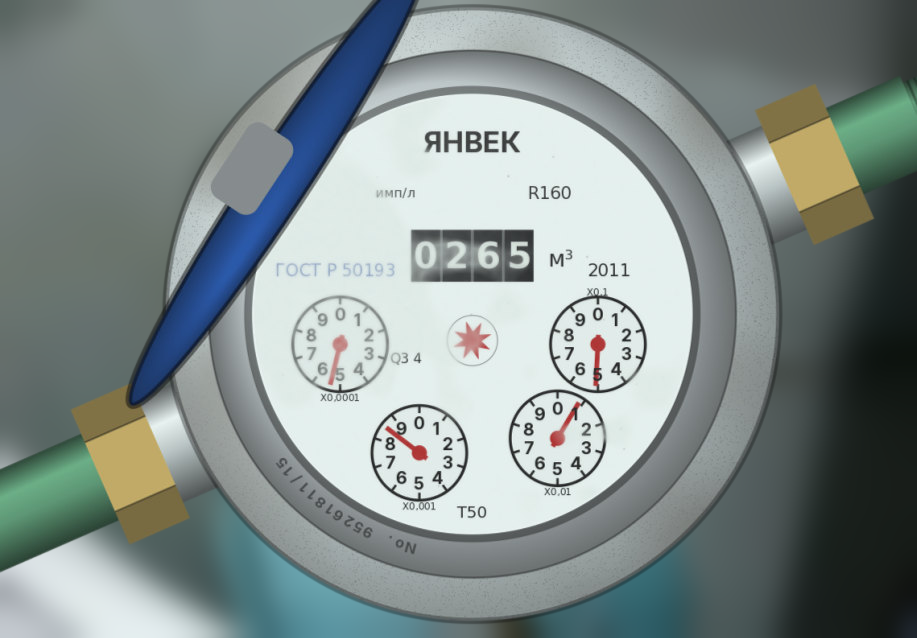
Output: m³ 265.5085
